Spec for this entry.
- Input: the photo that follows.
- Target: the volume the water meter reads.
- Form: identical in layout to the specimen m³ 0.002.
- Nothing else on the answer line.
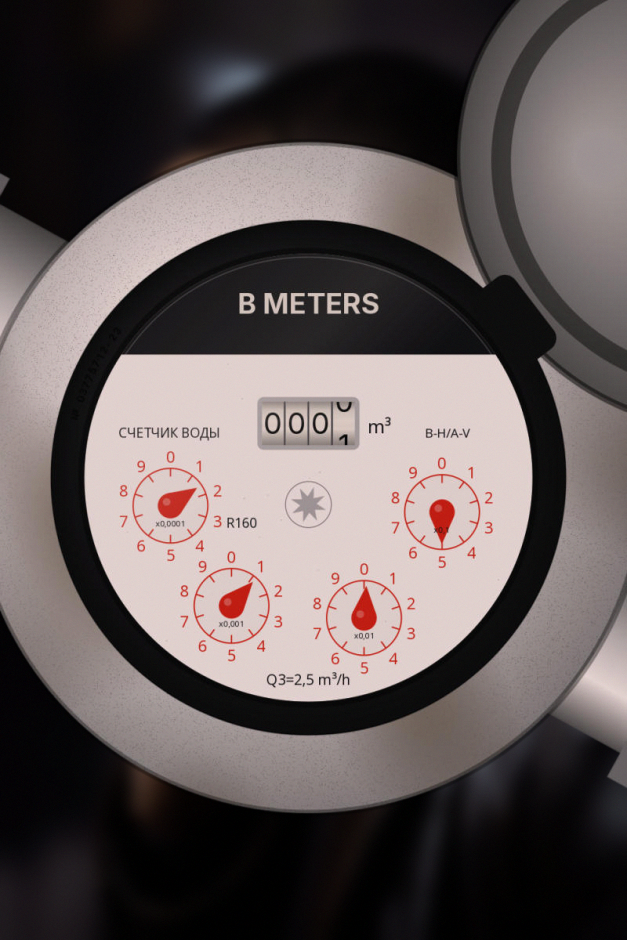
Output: m³ 0.5011
